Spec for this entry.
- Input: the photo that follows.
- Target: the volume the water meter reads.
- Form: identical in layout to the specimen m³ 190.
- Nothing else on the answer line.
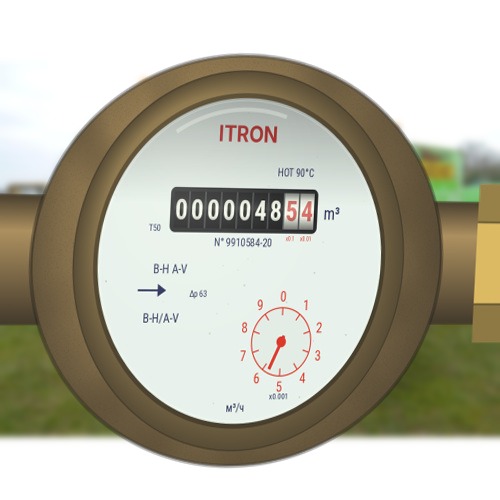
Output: m³ 48.545
